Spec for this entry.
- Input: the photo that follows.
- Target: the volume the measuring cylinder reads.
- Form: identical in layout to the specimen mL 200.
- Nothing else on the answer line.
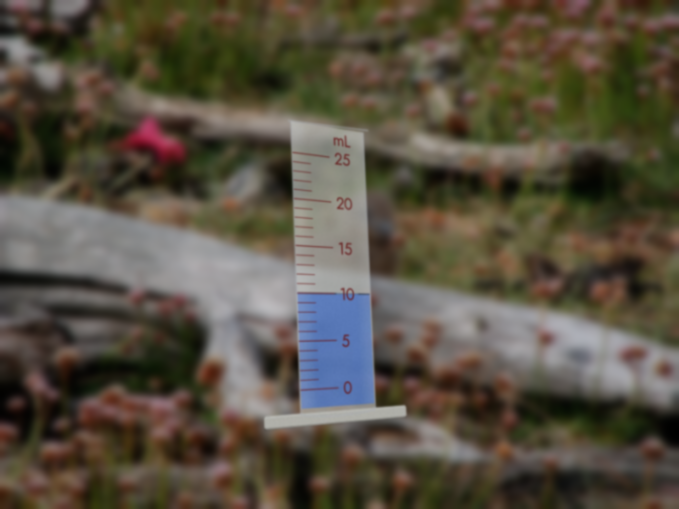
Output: mL 10
